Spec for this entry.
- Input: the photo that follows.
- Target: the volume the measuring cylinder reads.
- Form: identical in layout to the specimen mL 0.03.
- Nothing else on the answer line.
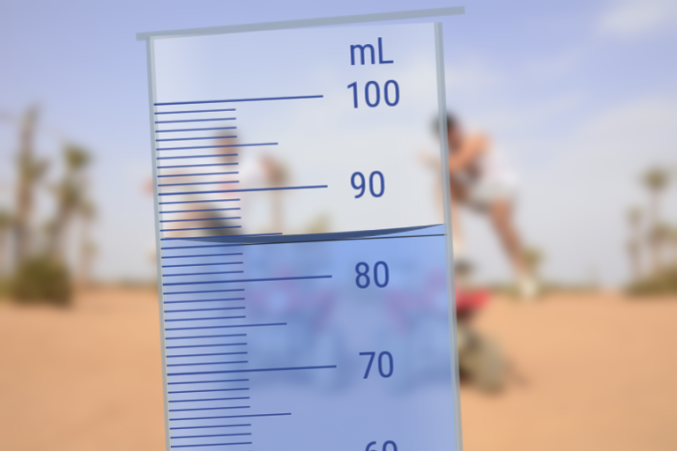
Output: mL 84
